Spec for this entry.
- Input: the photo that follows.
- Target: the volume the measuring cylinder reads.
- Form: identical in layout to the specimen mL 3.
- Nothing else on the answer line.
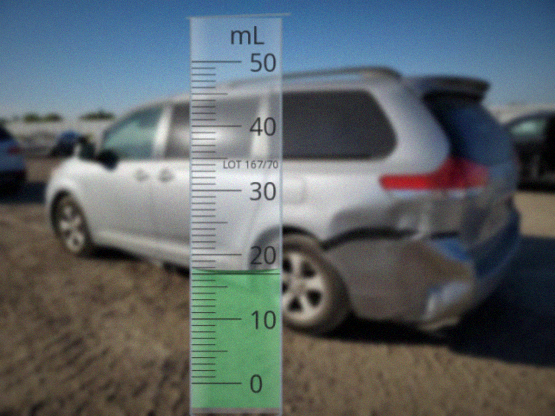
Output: mL 17
